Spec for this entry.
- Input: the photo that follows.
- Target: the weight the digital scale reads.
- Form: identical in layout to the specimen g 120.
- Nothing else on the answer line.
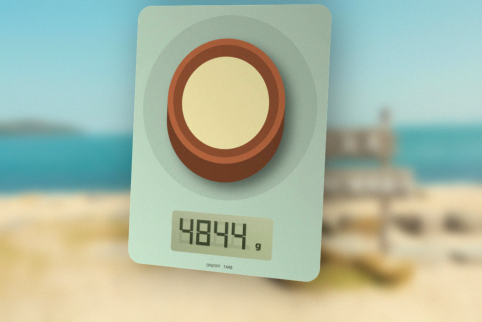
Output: g 4844
